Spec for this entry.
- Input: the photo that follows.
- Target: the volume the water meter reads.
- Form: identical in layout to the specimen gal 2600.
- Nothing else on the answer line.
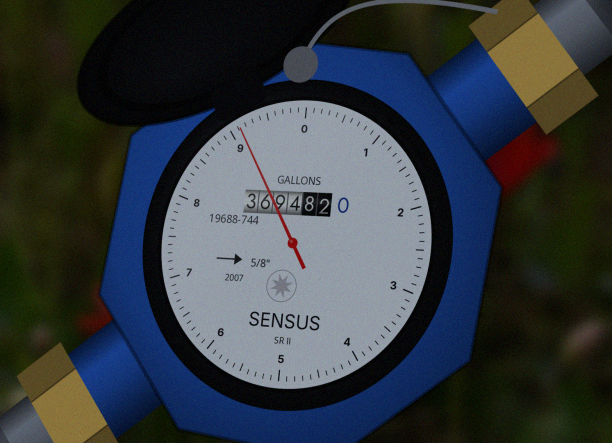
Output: gal 3694819.1
